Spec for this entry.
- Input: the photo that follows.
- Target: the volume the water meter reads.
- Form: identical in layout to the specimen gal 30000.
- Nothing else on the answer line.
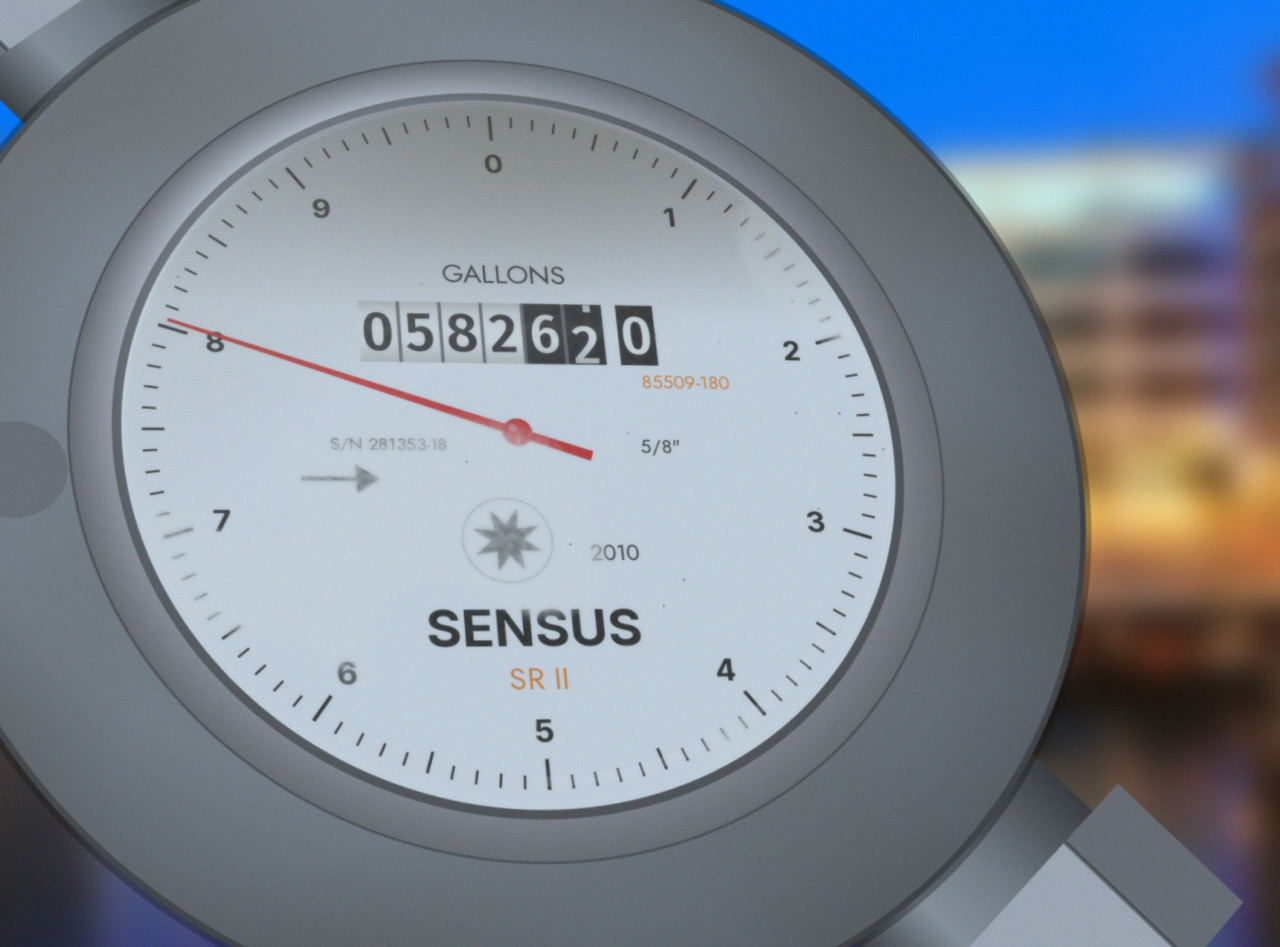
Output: gal 582618.0
